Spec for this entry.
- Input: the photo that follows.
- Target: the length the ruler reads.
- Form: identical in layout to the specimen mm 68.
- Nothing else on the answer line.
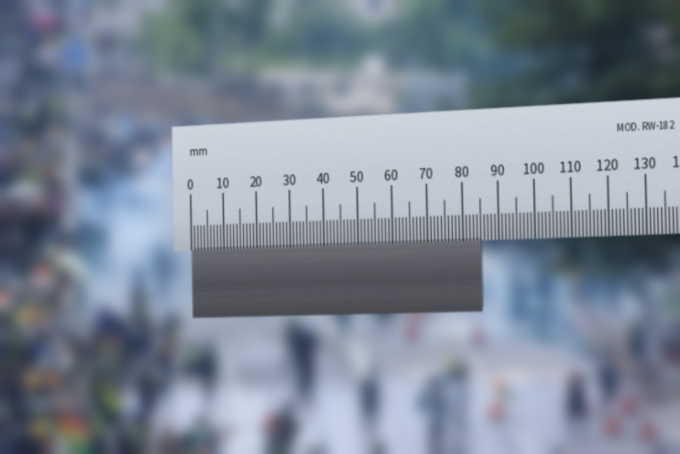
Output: mm 85
